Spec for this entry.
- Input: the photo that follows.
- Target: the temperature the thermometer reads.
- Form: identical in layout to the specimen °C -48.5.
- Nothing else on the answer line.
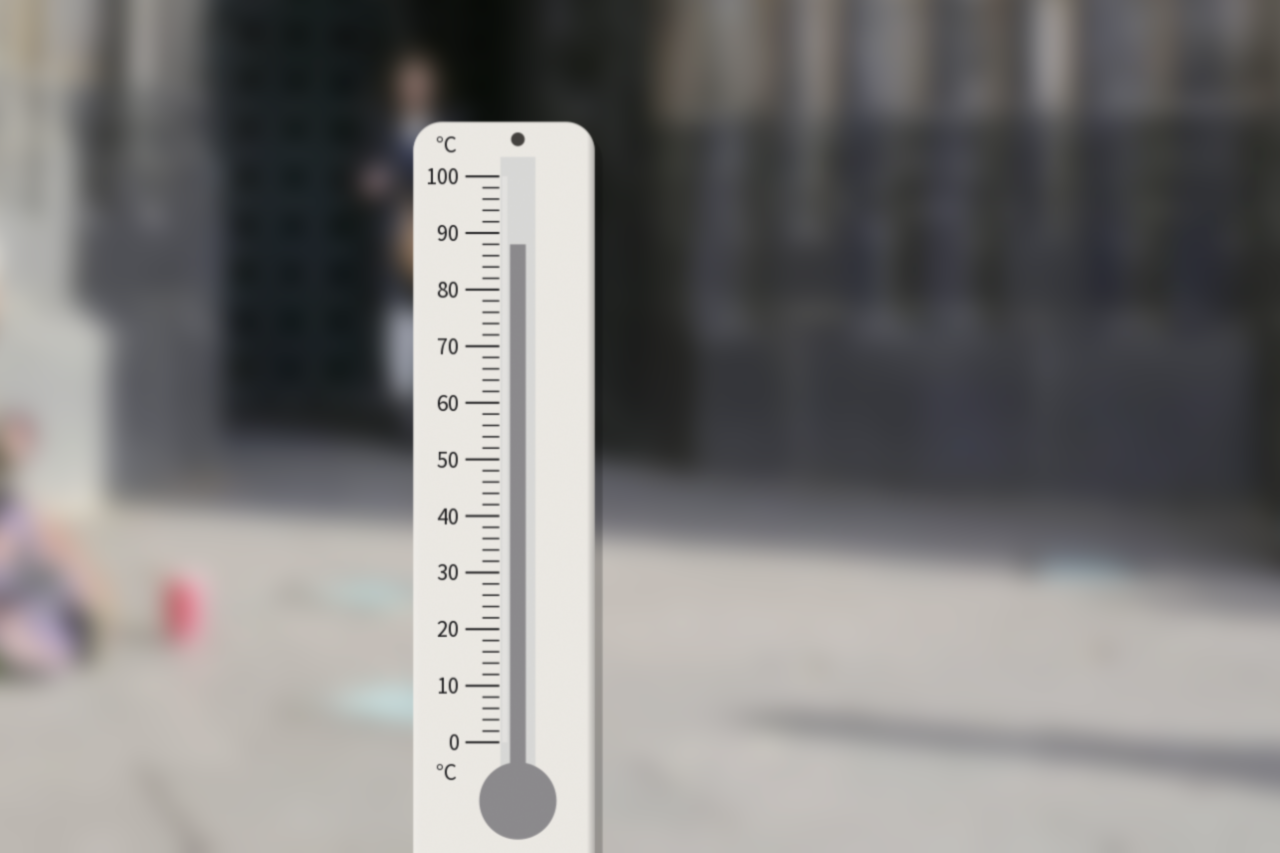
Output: °C 88
